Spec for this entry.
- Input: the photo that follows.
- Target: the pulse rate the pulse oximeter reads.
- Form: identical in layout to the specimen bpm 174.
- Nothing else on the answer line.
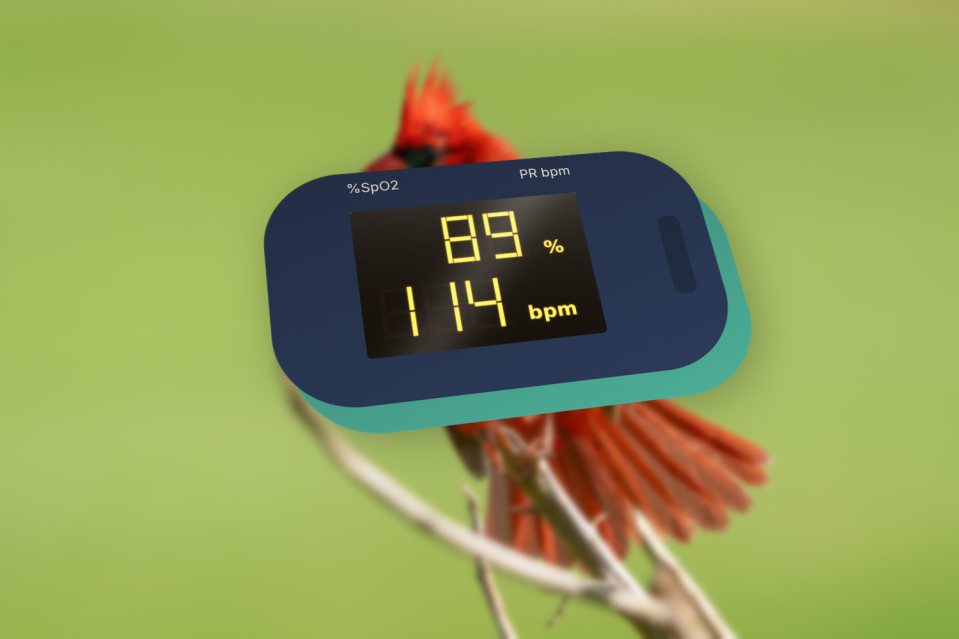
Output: bpm 114
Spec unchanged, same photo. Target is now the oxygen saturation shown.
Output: % 89
